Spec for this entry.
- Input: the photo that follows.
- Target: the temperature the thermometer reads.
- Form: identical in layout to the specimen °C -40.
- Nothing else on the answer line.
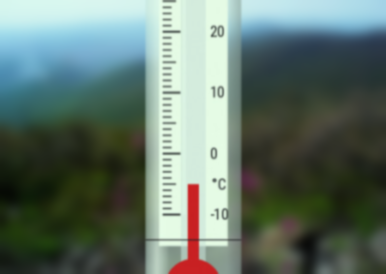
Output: °C -5
